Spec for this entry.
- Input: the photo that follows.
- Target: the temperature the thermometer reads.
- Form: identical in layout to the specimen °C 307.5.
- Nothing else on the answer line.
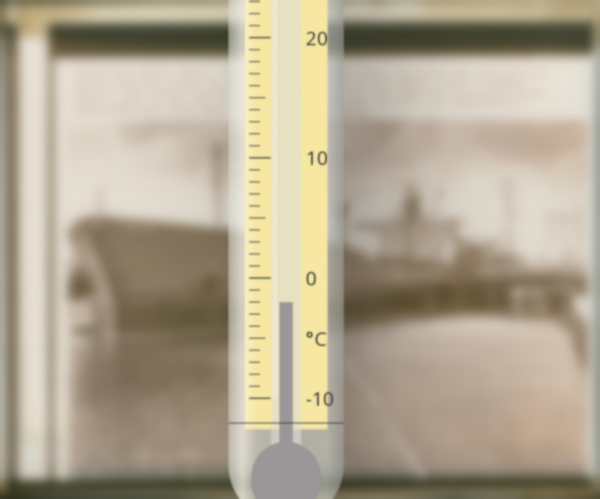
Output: °C -2
